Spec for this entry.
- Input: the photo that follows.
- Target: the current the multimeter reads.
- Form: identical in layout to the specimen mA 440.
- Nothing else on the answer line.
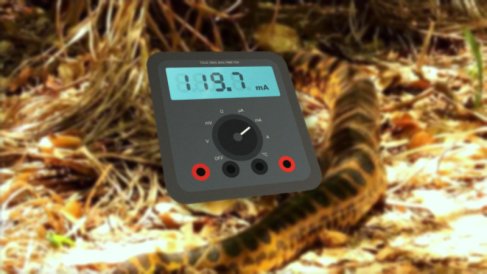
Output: mA 119.7
